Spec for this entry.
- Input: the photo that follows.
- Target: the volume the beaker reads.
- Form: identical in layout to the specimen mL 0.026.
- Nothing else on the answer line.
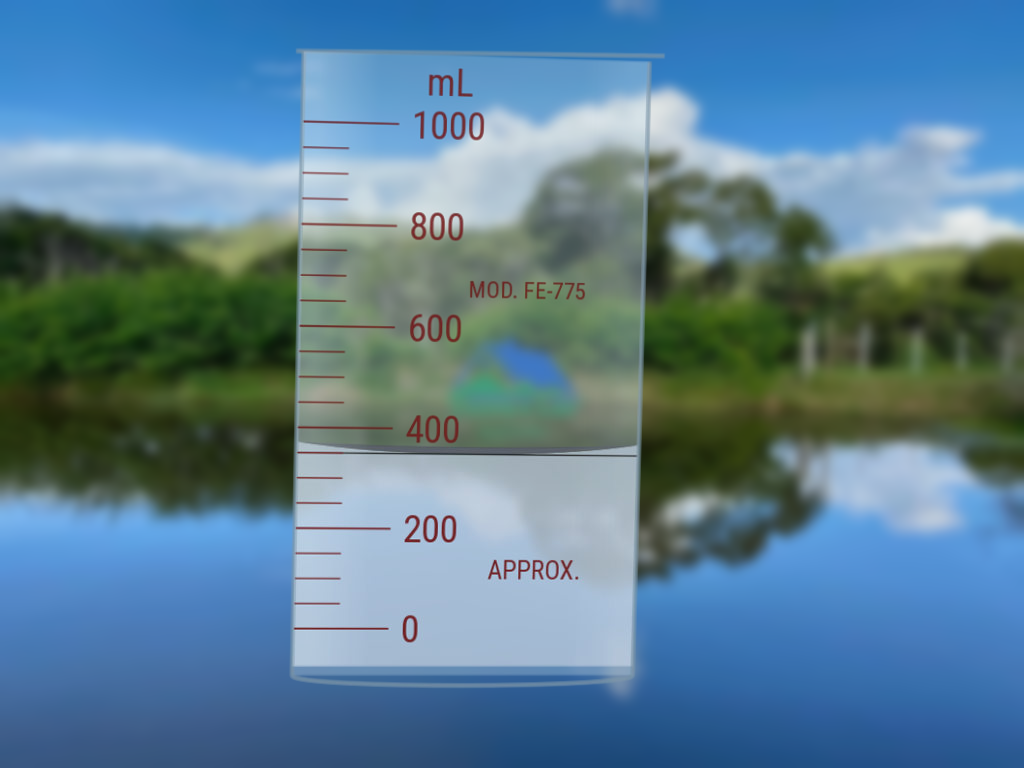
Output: mL 350
